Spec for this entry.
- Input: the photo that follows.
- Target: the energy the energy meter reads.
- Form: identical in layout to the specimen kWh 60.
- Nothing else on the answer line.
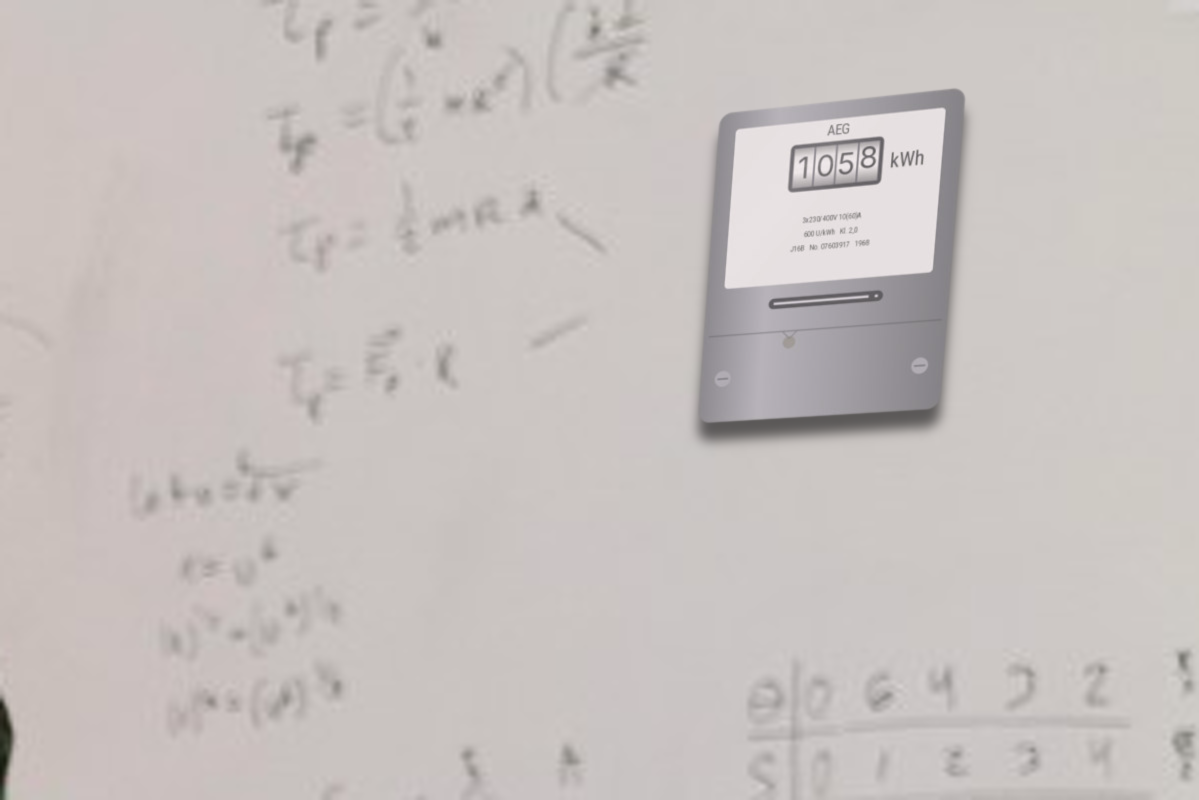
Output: kWh 1058
